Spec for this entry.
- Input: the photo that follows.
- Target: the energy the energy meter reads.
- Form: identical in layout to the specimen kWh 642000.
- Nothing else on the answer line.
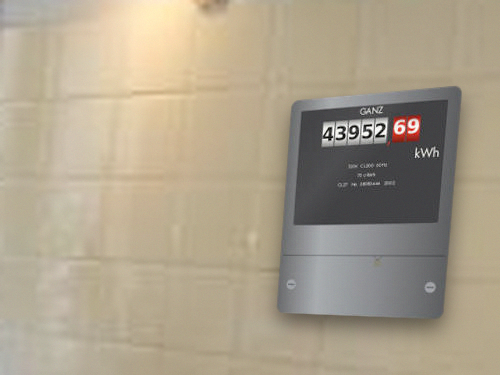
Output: kWh 43952.69
